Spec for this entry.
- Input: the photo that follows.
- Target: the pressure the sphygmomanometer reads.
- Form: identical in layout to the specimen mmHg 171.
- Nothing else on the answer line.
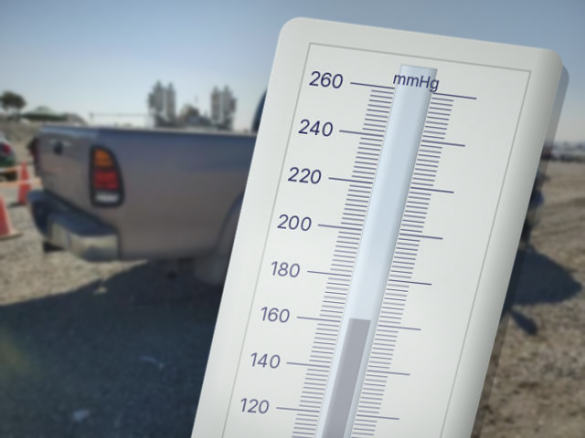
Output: mmHg 162
